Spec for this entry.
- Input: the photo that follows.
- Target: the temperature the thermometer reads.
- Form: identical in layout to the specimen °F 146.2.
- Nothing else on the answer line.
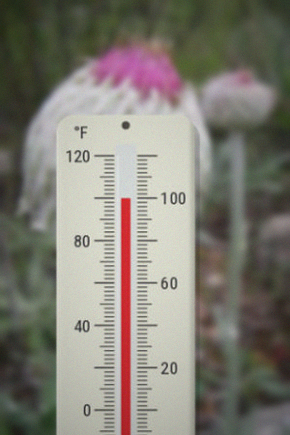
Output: °F 100
